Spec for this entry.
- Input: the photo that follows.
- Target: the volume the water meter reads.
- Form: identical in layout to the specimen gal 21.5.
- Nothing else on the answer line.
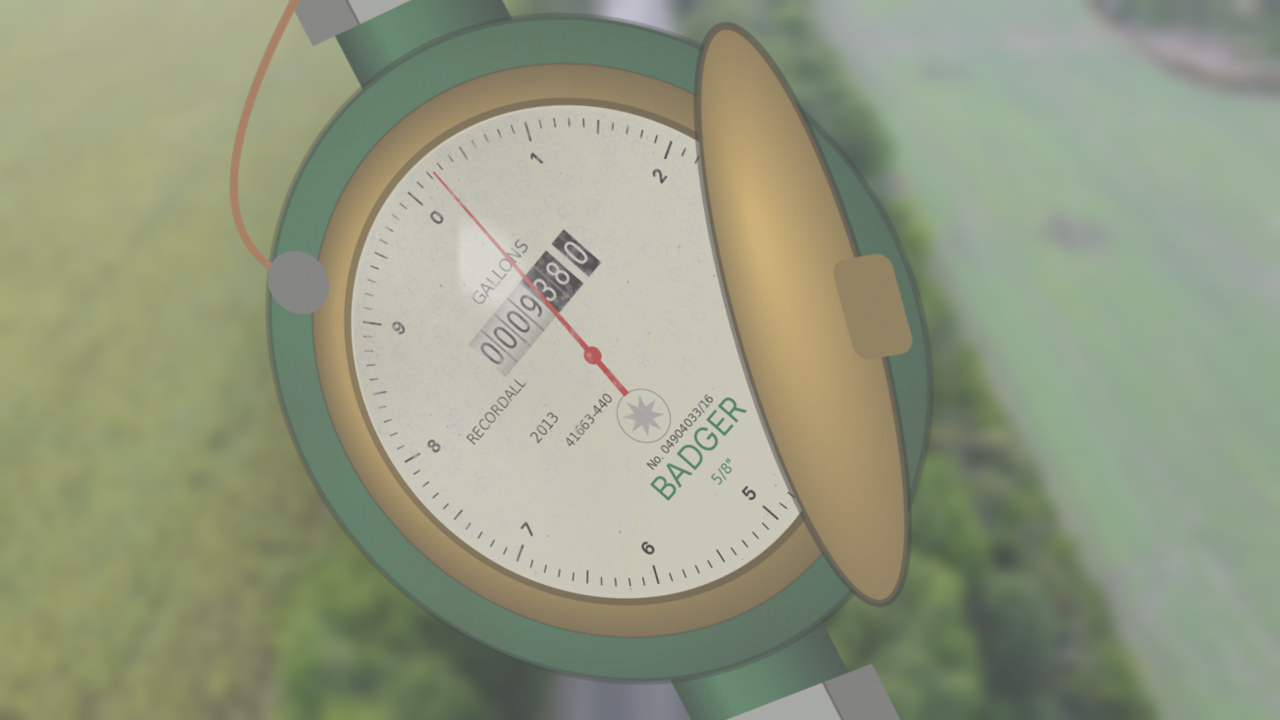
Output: gal 9380.2
